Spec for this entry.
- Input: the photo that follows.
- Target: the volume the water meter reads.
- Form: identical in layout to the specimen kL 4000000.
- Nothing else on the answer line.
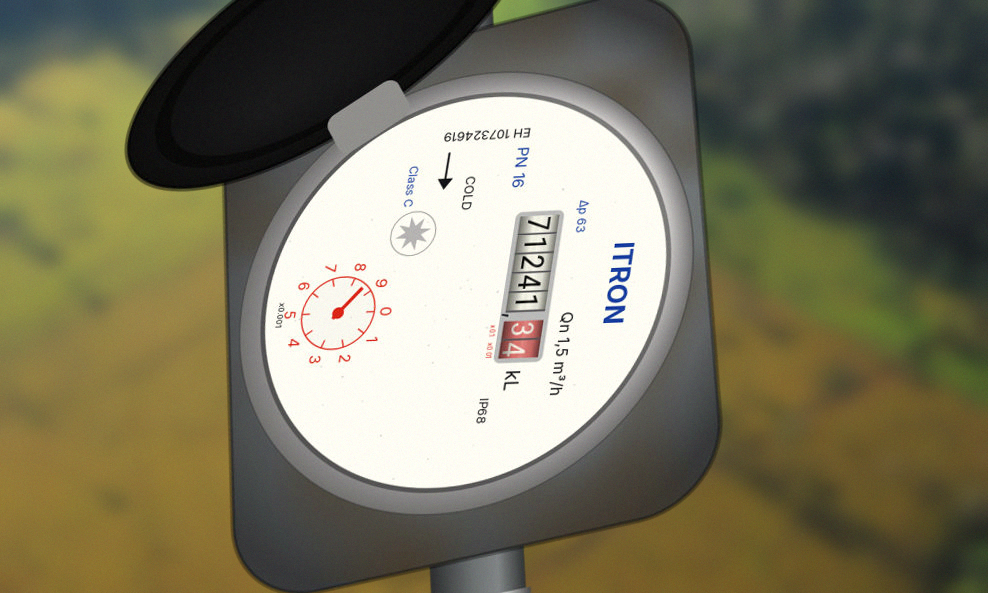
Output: kL 71241.338
